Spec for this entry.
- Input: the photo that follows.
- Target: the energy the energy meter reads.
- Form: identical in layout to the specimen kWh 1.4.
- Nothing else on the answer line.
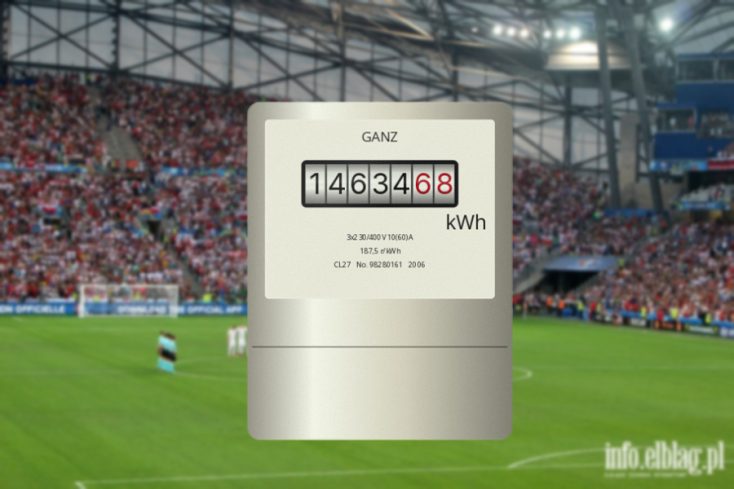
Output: kWh 14634.68
